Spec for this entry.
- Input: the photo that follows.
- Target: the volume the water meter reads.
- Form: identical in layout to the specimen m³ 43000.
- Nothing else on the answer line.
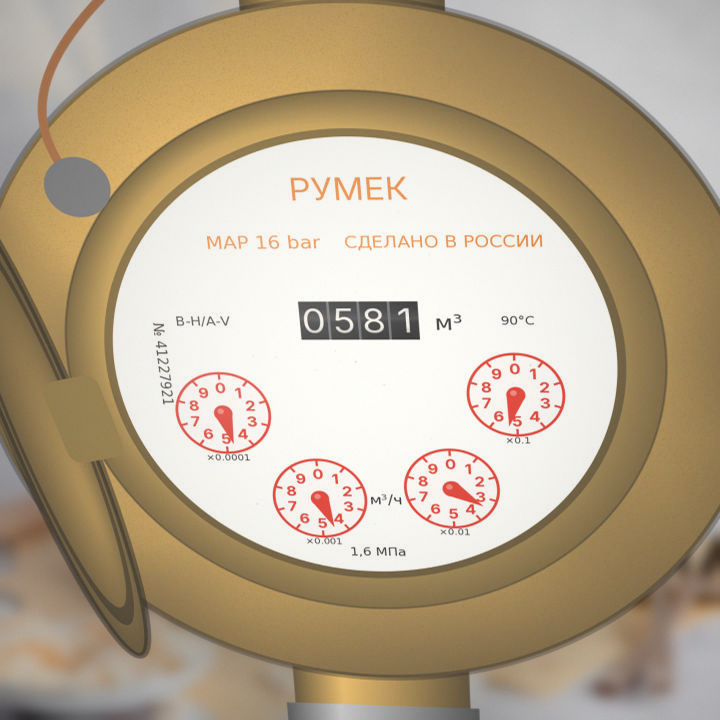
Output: m³ 581.5344
